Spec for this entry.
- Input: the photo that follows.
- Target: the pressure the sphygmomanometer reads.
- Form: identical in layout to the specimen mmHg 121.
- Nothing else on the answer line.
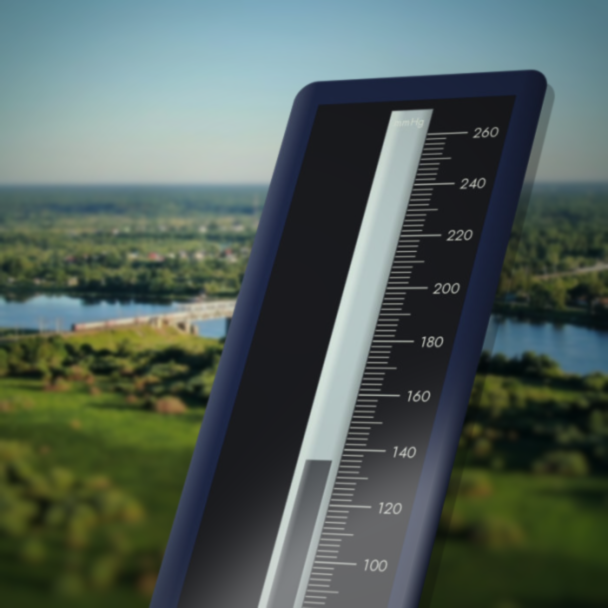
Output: mmHg 136
